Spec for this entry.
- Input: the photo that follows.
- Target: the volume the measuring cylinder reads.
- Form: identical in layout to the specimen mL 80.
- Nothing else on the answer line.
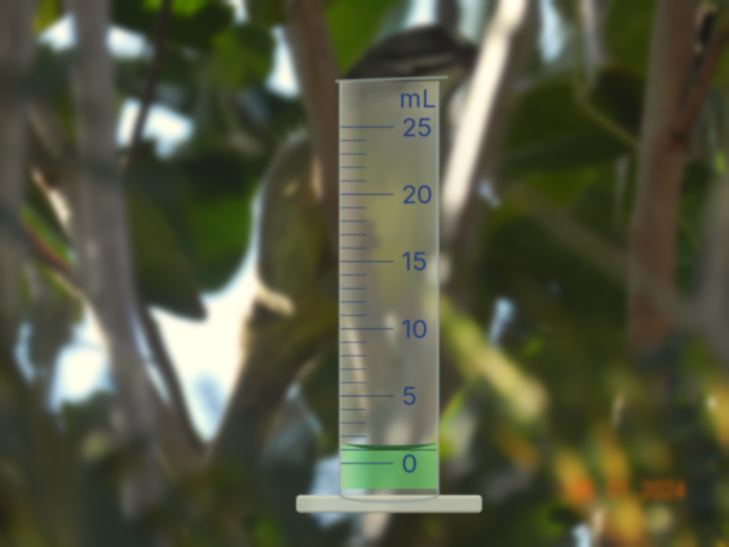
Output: mL 1
